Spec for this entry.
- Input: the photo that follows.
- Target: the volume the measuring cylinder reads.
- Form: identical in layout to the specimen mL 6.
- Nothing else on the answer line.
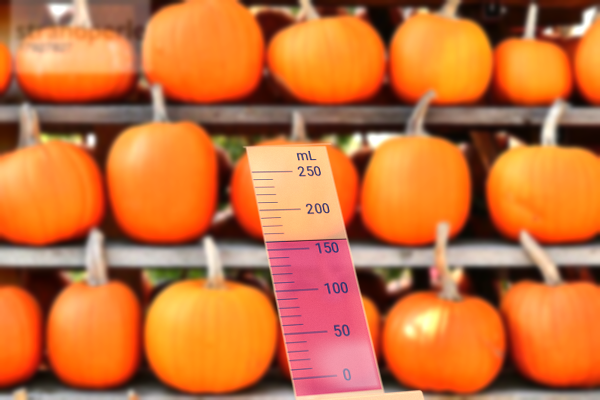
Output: mL 160
